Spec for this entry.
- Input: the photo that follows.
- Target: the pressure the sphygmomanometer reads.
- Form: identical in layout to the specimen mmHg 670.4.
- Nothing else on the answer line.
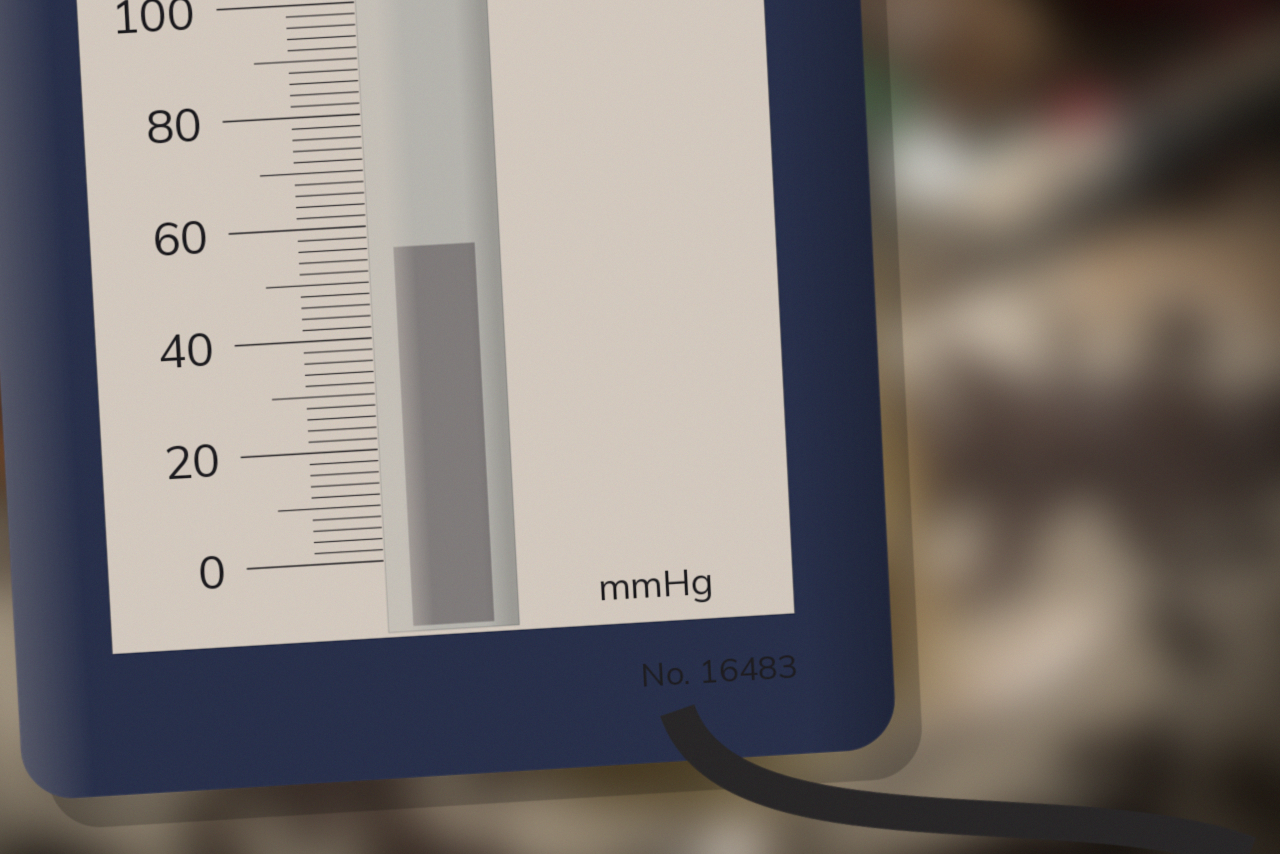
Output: mmHg 56
